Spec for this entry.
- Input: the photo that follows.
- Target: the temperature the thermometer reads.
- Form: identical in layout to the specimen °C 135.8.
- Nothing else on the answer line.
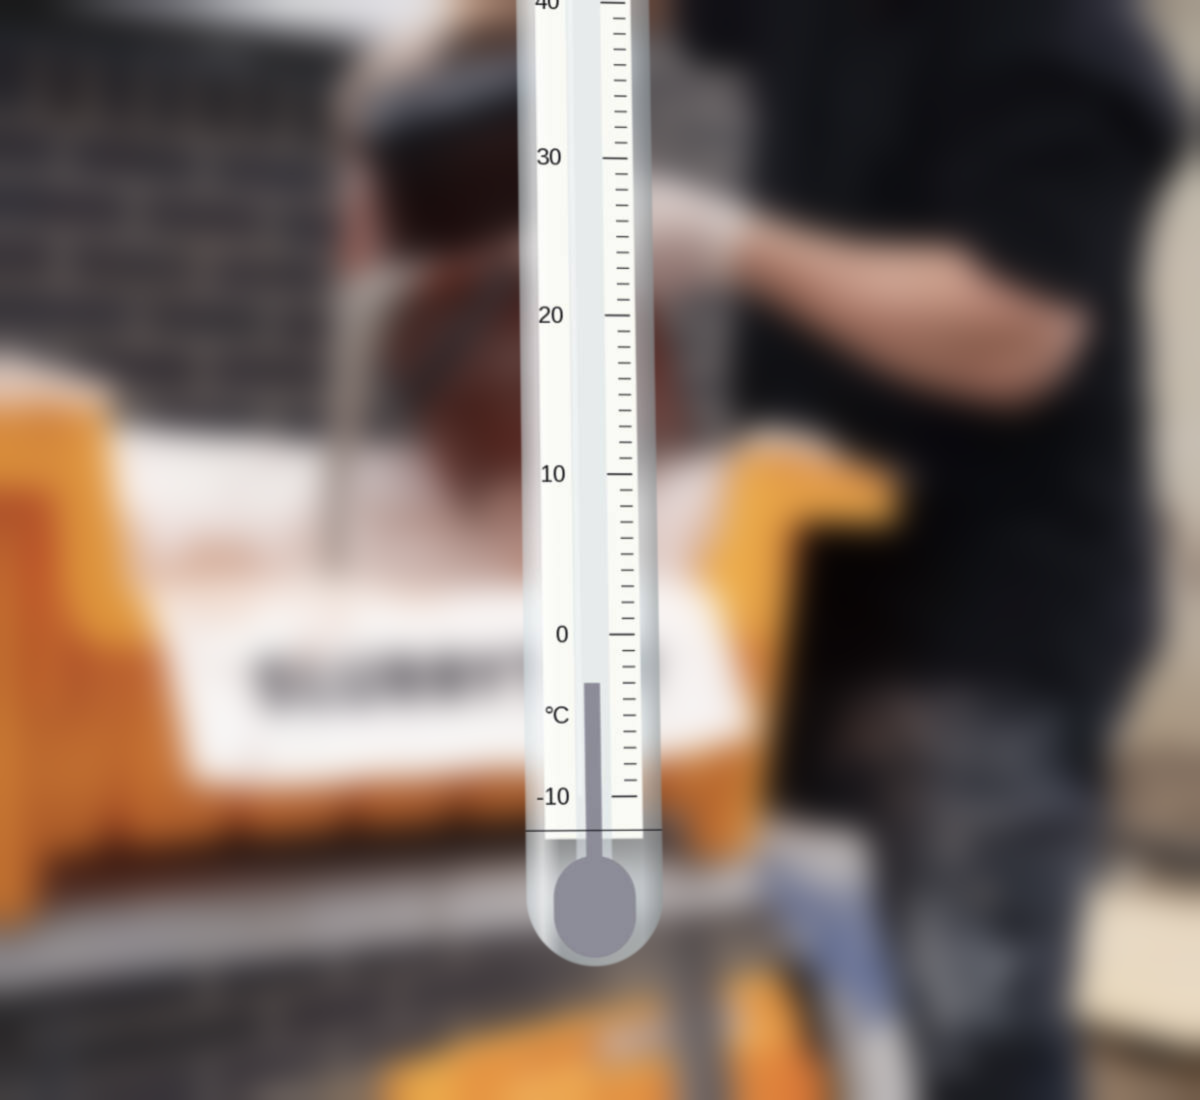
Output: °C -3
